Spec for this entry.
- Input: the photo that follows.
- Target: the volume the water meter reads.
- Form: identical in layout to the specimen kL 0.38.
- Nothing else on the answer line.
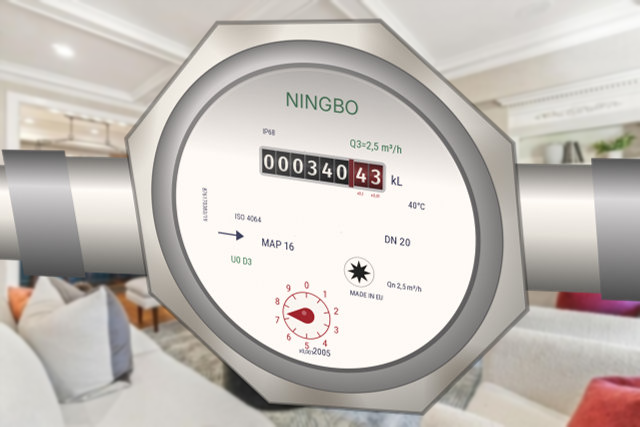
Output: kL 340.437
